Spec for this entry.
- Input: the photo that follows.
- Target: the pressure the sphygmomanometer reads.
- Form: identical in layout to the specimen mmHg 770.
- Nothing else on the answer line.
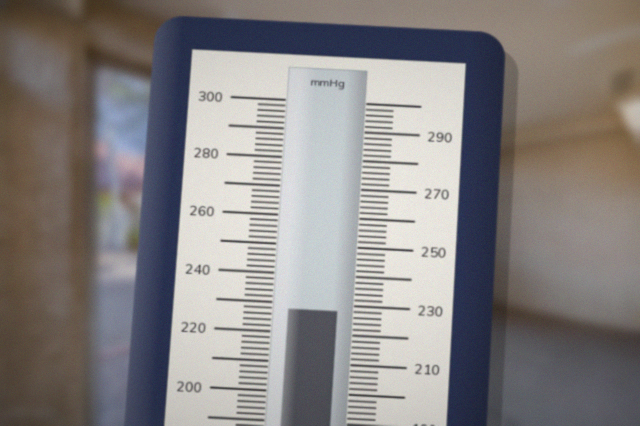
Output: mmHg 228
